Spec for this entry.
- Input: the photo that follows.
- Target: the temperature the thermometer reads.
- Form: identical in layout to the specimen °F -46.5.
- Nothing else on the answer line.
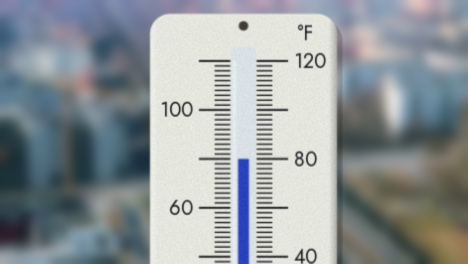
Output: °F 80
